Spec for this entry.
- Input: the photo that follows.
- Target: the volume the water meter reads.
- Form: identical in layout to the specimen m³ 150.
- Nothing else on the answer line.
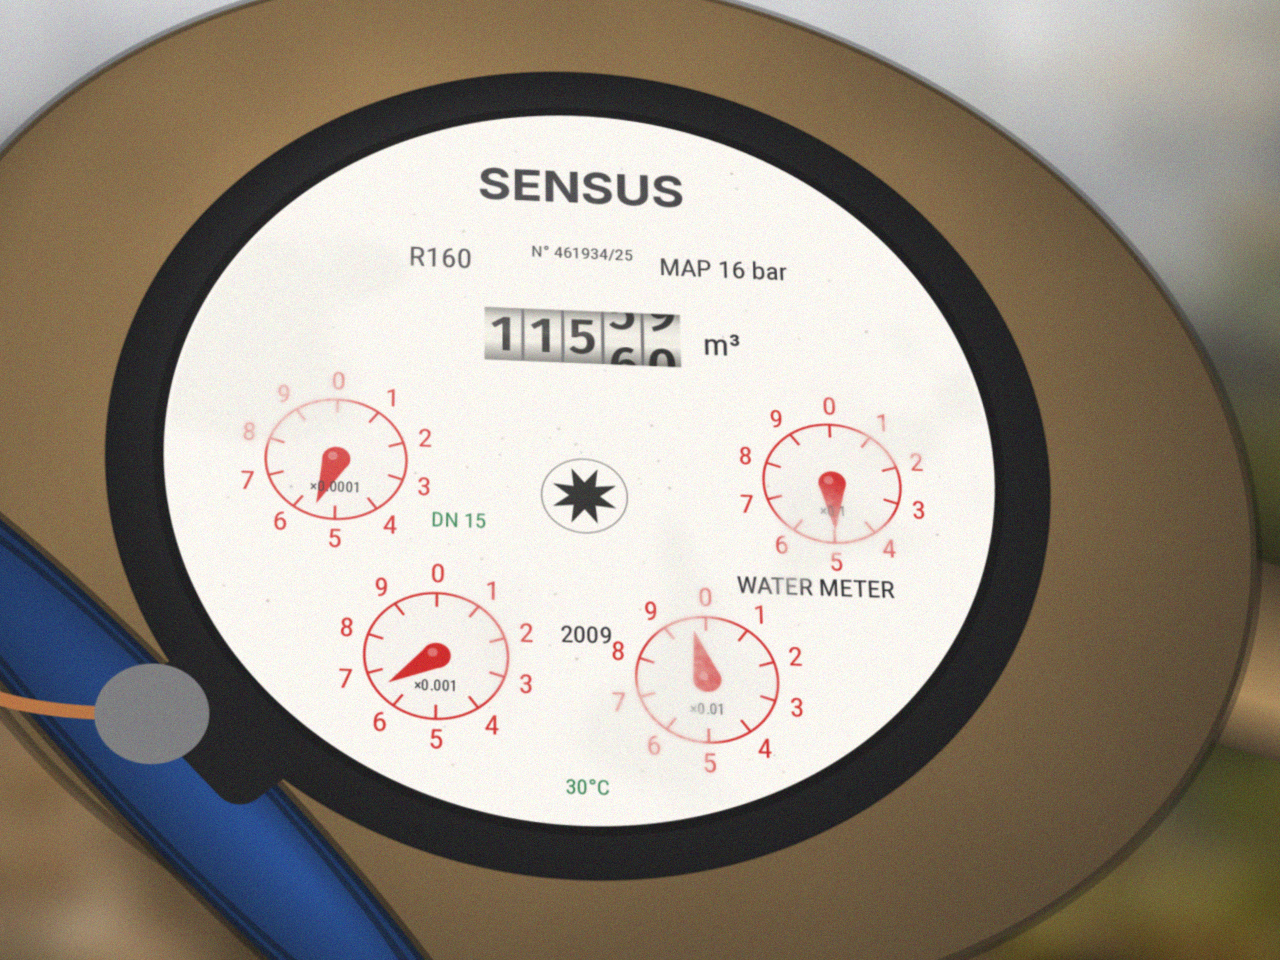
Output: m³ 11559.4965
